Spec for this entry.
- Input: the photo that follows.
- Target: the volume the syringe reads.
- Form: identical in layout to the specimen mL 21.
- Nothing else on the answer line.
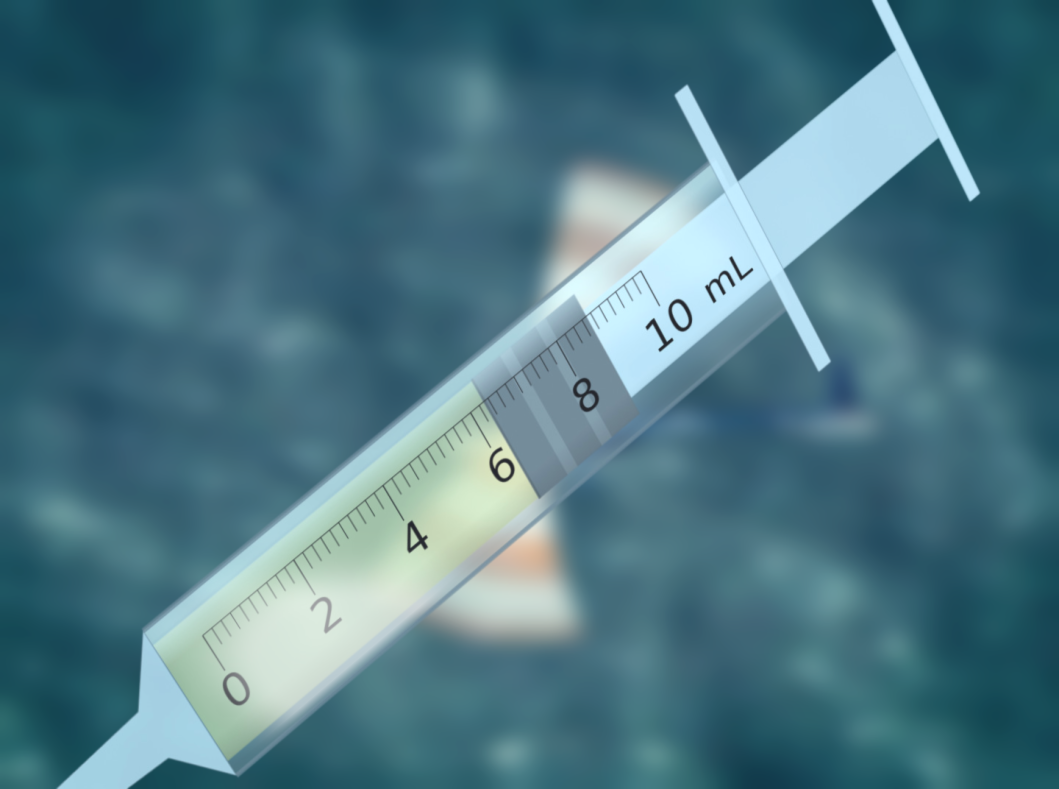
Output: mL 6.3
